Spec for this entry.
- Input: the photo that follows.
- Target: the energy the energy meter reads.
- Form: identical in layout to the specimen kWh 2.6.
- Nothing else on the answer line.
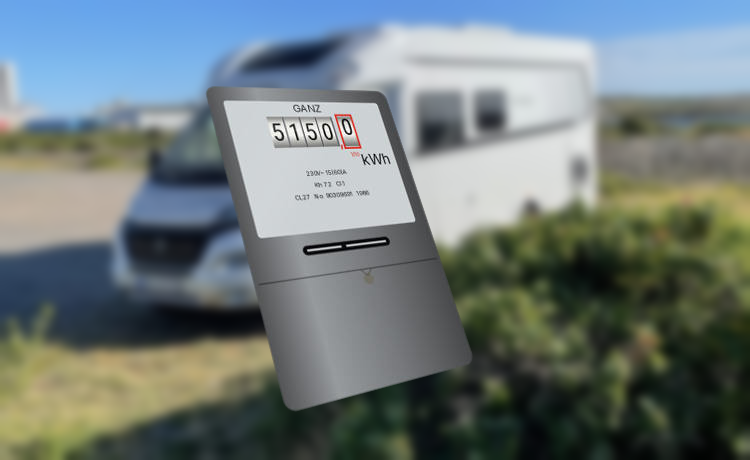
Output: kWh 5150.0
